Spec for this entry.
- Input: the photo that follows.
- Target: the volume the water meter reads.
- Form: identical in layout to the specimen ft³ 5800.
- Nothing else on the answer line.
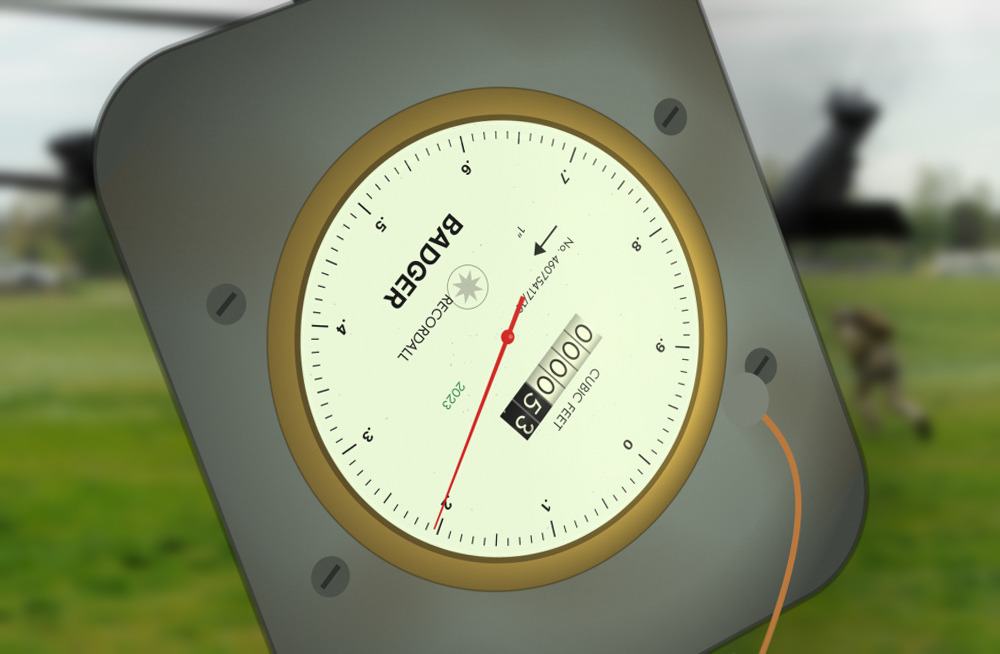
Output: ft³ 53.20
